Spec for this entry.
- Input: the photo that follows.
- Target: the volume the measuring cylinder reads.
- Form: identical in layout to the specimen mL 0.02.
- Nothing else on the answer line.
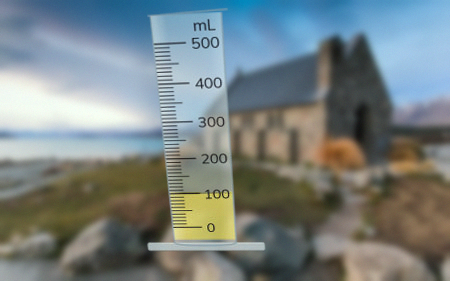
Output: mL 100
